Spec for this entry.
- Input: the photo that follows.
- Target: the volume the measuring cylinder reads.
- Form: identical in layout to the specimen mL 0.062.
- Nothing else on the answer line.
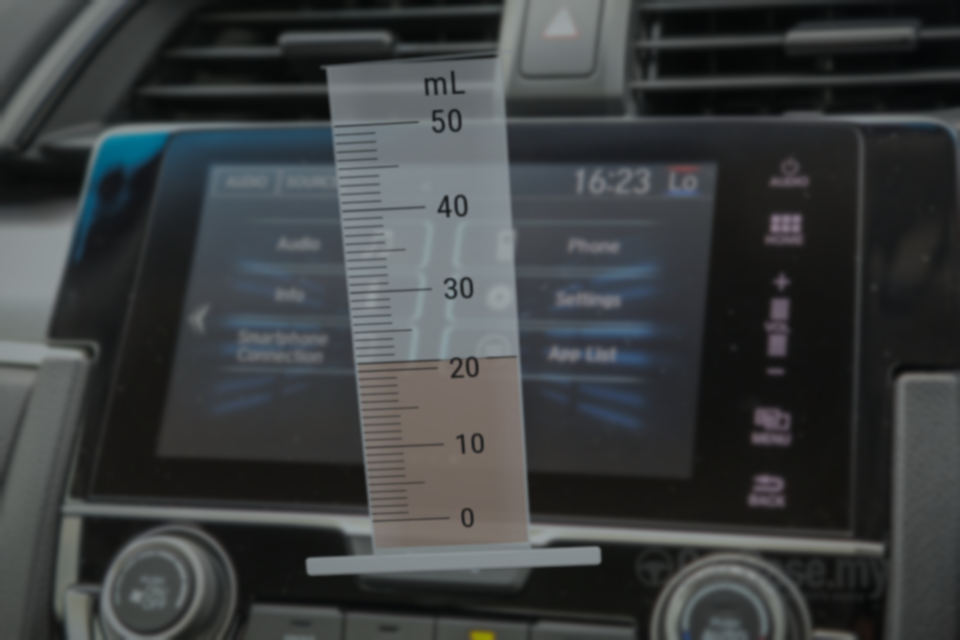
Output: mL 21
